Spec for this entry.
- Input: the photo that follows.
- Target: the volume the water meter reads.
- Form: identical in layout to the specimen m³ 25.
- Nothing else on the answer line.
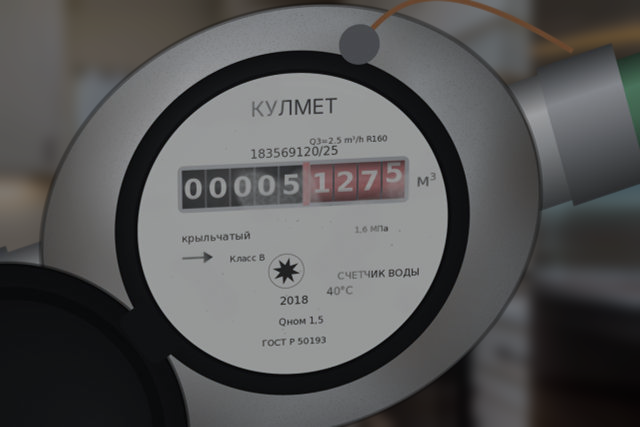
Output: m³ 5.1275
